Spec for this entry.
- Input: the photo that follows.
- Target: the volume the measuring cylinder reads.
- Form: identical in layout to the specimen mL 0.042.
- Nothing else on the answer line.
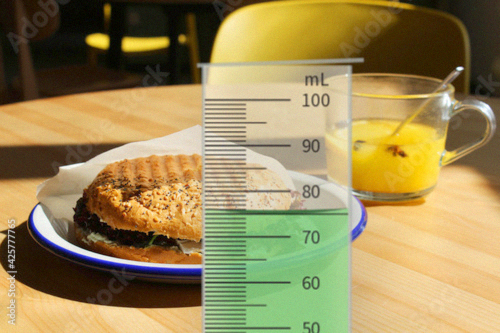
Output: mL 75
